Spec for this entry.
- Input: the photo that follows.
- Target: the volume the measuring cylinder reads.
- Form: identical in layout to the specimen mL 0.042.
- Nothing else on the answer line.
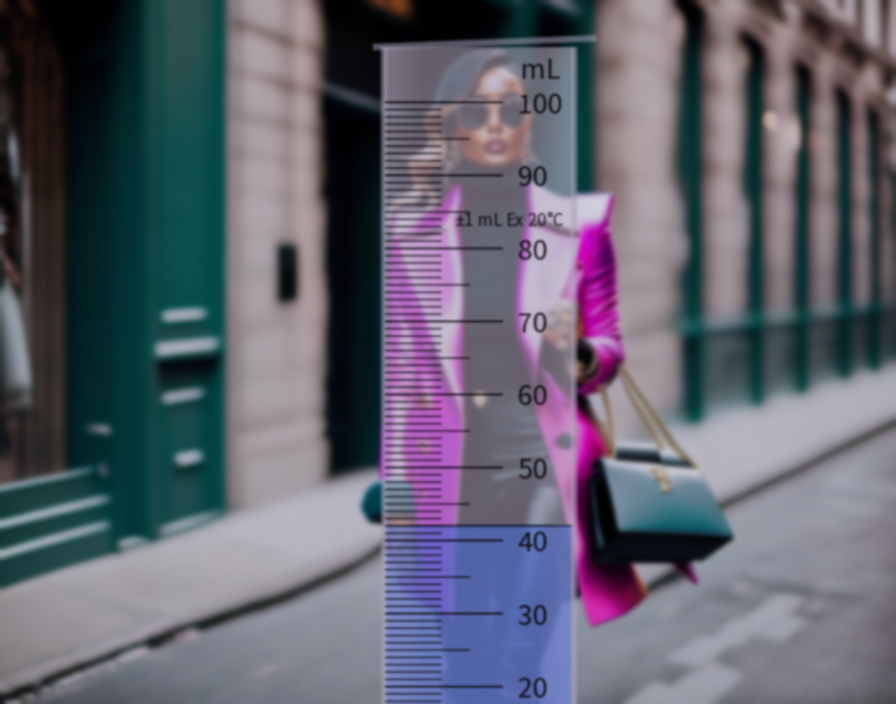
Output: mL 42
